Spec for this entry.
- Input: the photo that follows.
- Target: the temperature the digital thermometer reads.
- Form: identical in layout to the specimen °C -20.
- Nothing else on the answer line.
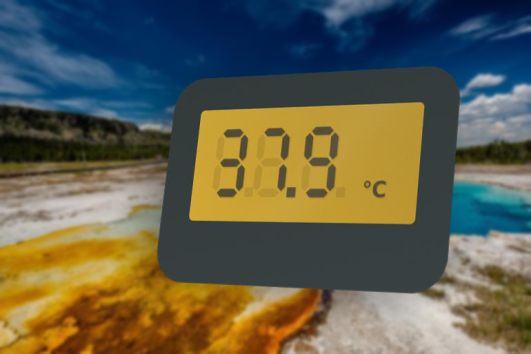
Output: °C 37.9
